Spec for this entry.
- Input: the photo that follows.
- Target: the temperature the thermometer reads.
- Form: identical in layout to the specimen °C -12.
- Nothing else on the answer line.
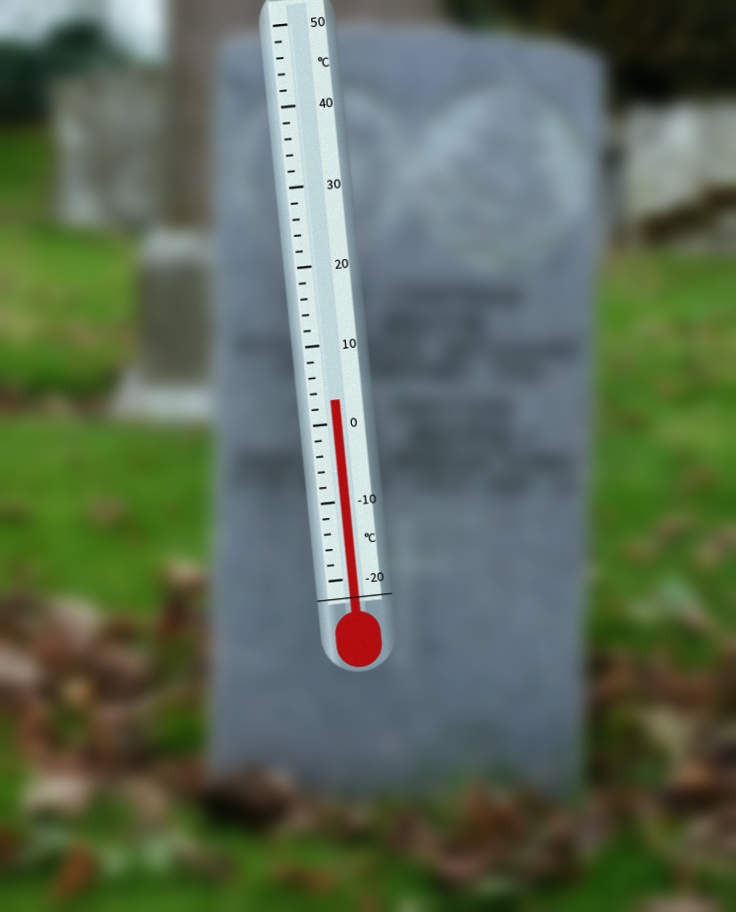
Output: °C 3
